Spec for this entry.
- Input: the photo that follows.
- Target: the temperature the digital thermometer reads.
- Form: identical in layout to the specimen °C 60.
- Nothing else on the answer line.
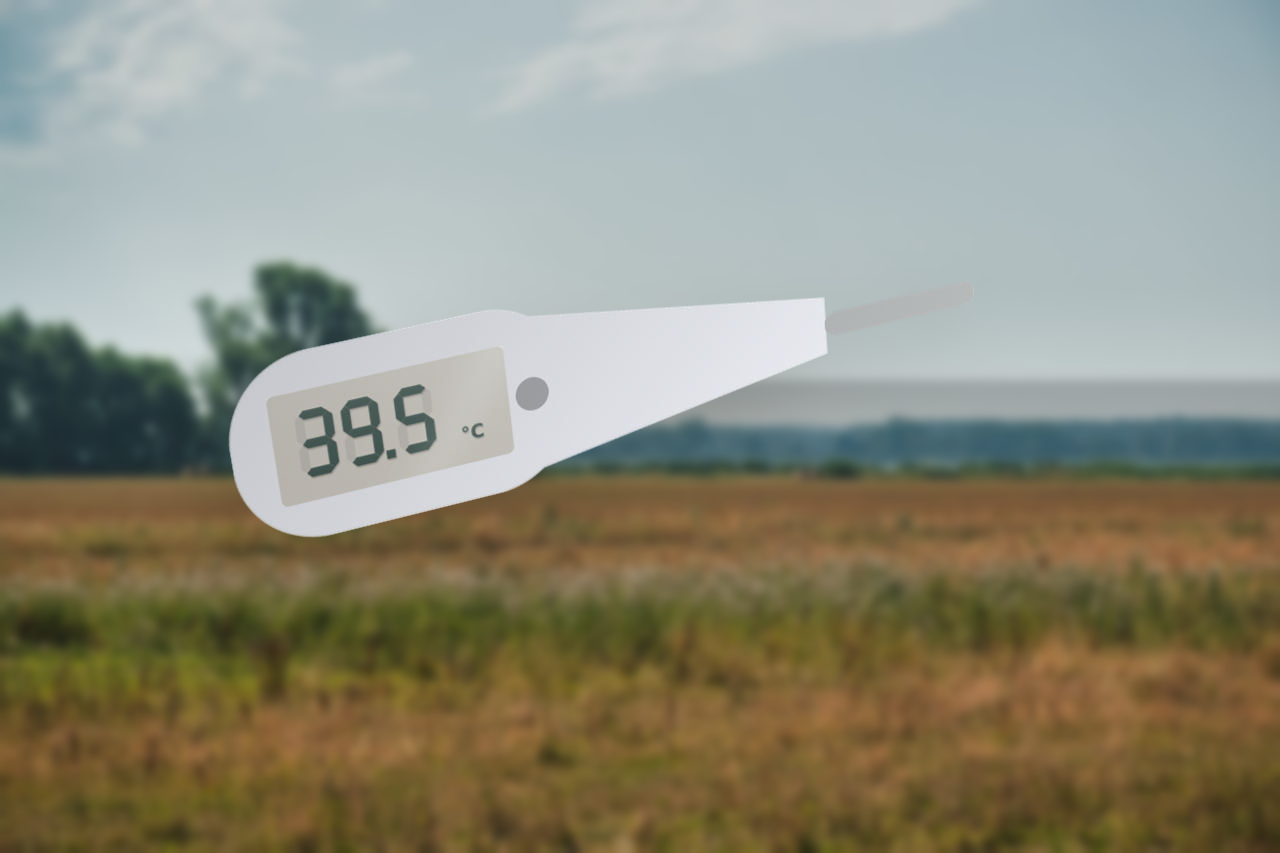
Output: °C 39.5
